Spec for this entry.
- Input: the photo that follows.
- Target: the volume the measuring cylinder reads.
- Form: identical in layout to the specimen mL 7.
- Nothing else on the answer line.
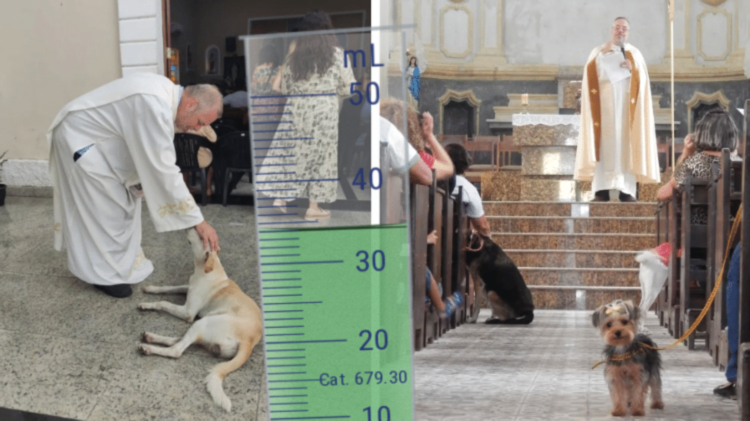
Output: mL 34
